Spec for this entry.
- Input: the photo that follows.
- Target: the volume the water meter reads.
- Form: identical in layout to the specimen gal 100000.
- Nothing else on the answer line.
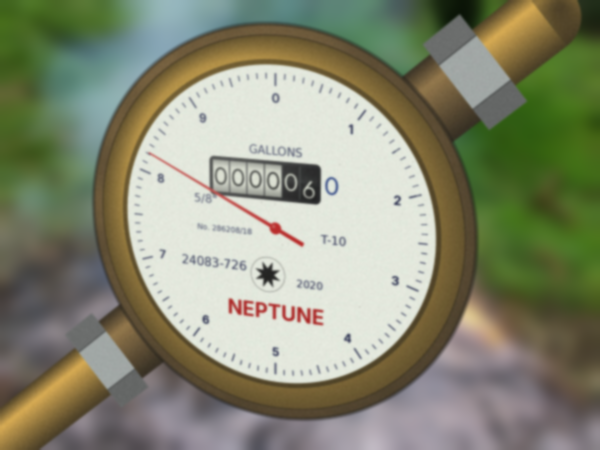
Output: gal 58.2
